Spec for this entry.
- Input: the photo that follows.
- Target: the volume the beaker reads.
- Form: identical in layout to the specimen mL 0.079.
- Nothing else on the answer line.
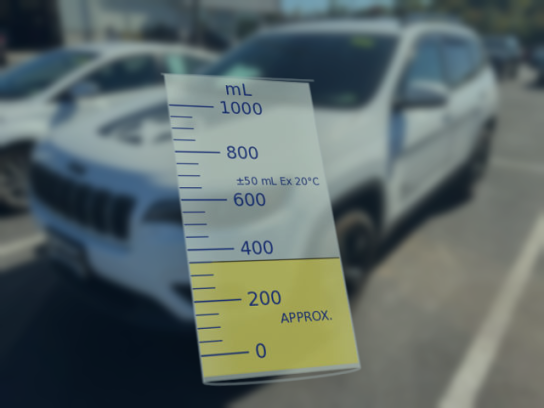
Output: mL 350
